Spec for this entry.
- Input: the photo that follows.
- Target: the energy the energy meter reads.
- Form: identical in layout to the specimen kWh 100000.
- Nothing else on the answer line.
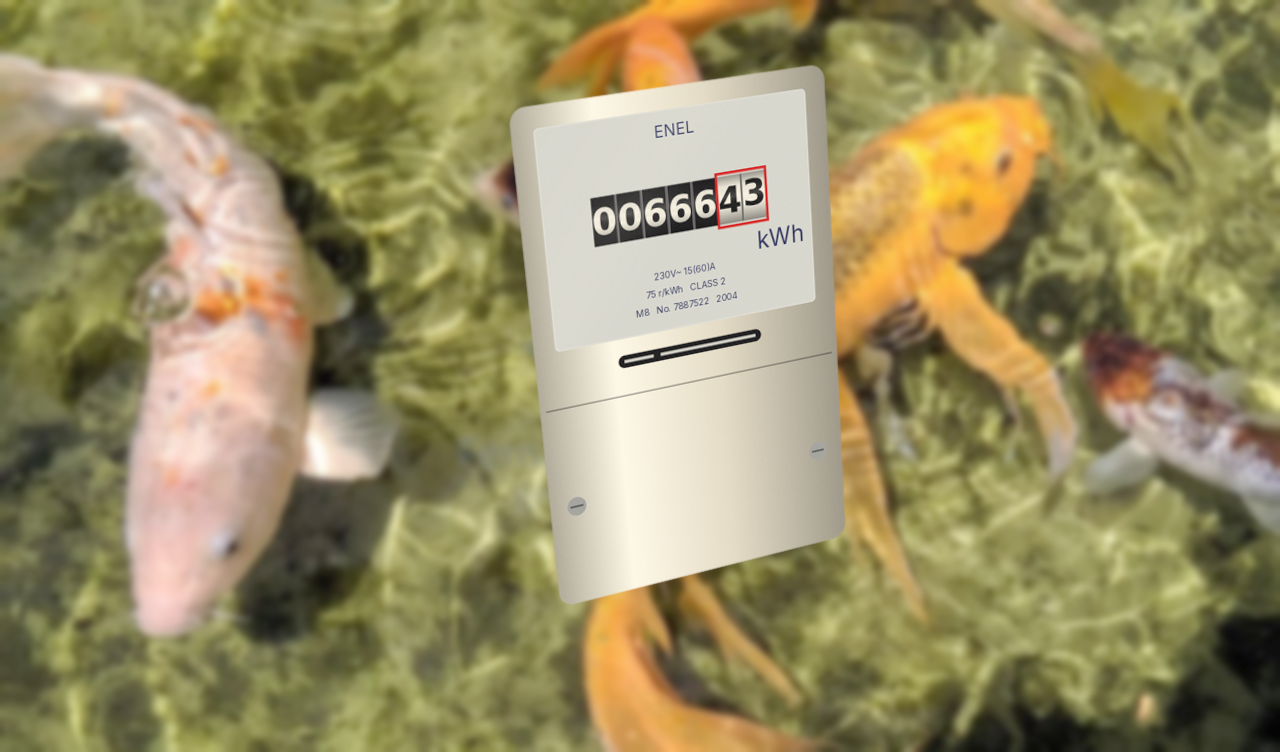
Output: kWh 666.43
